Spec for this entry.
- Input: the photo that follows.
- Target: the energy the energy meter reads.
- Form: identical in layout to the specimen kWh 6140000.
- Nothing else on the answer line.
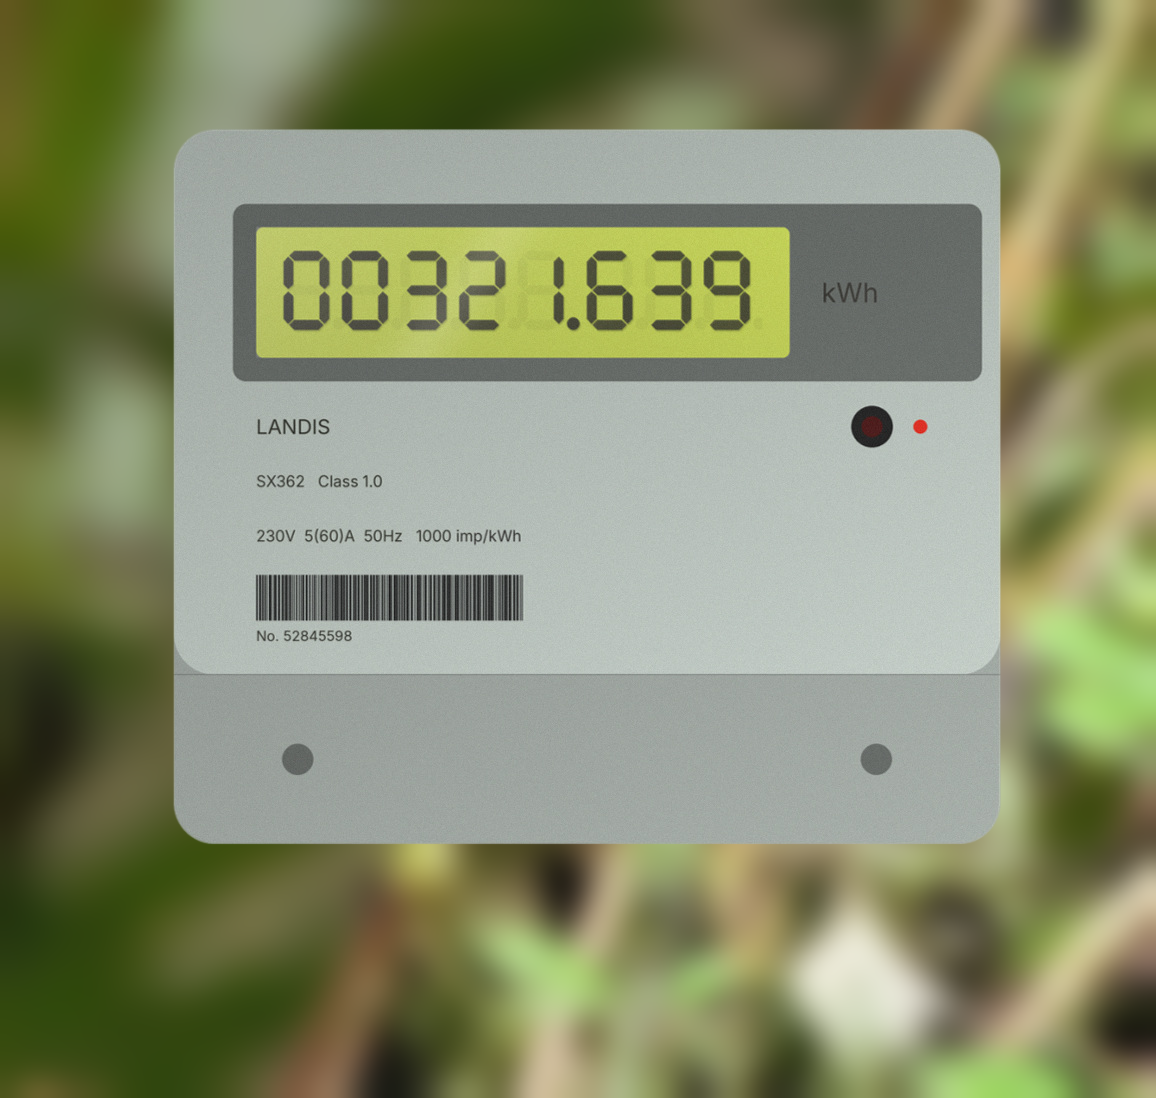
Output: kWh 321.639
